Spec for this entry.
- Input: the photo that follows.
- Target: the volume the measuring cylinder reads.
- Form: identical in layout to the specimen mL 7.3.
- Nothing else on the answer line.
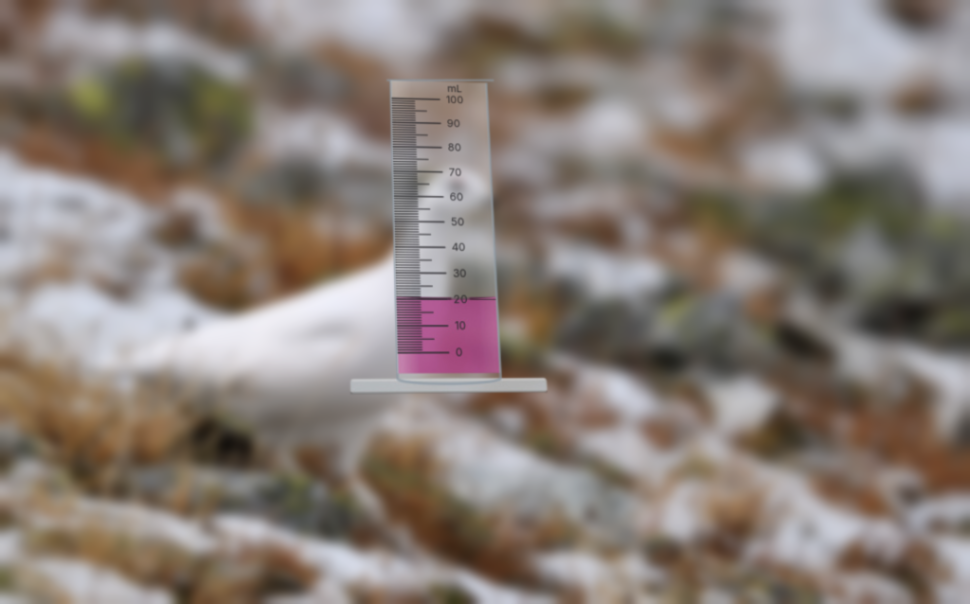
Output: mL 20
